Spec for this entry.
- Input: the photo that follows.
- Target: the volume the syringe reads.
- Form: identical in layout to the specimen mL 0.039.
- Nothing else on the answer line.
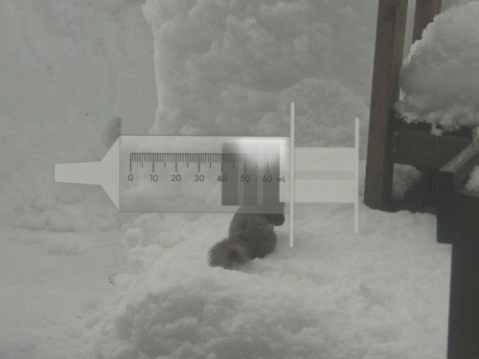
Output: mL 40
